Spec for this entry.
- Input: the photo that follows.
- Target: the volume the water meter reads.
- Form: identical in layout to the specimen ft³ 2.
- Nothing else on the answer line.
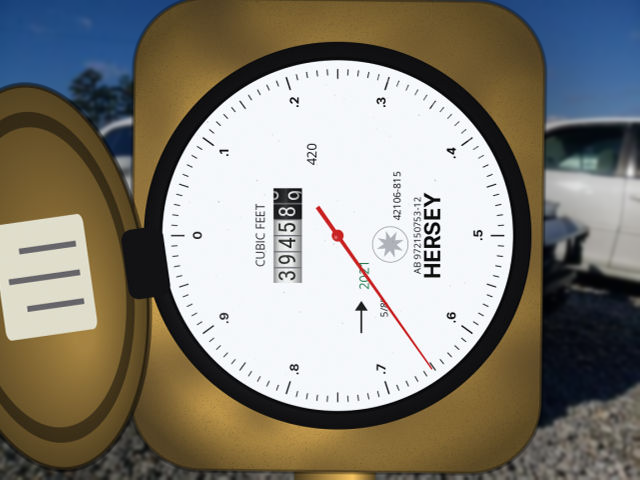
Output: ft³ 394588.65
